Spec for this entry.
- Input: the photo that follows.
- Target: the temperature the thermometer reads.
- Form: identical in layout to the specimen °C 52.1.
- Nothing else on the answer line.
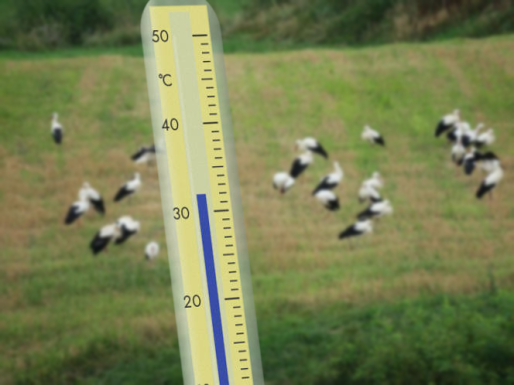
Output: °C 32
